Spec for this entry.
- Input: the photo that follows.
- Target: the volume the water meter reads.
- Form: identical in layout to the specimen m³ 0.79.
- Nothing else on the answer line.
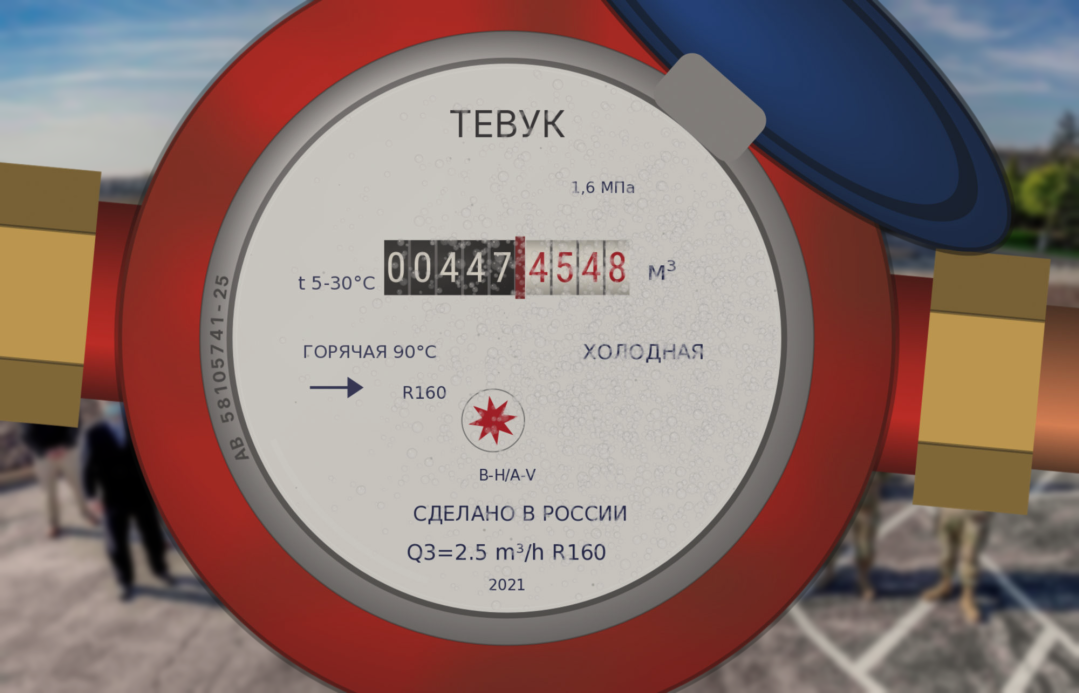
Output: m³ 447.4548
